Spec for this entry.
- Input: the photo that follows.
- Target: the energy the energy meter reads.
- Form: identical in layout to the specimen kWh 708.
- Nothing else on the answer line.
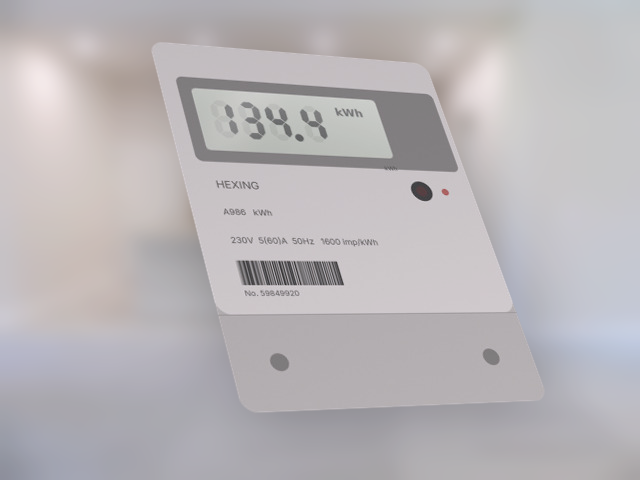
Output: kWh 134.4
